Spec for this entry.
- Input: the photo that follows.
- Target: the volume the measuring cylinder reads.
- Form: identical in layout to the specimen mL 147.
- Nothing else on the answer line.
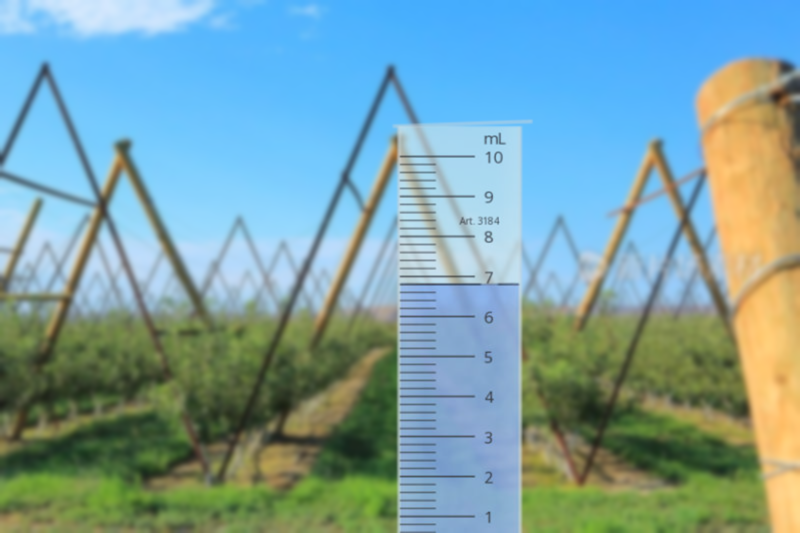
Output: mL 6.8
